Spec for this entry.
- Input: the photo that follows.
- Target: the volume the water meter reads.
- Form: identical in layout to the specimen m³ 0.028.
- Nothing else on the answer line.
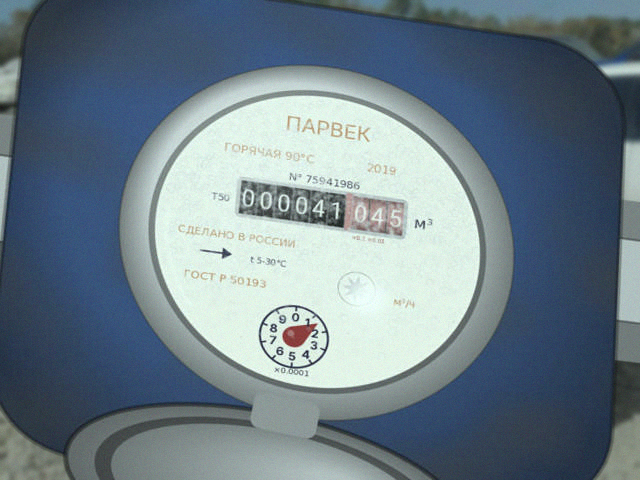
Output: m³ 41.0451
